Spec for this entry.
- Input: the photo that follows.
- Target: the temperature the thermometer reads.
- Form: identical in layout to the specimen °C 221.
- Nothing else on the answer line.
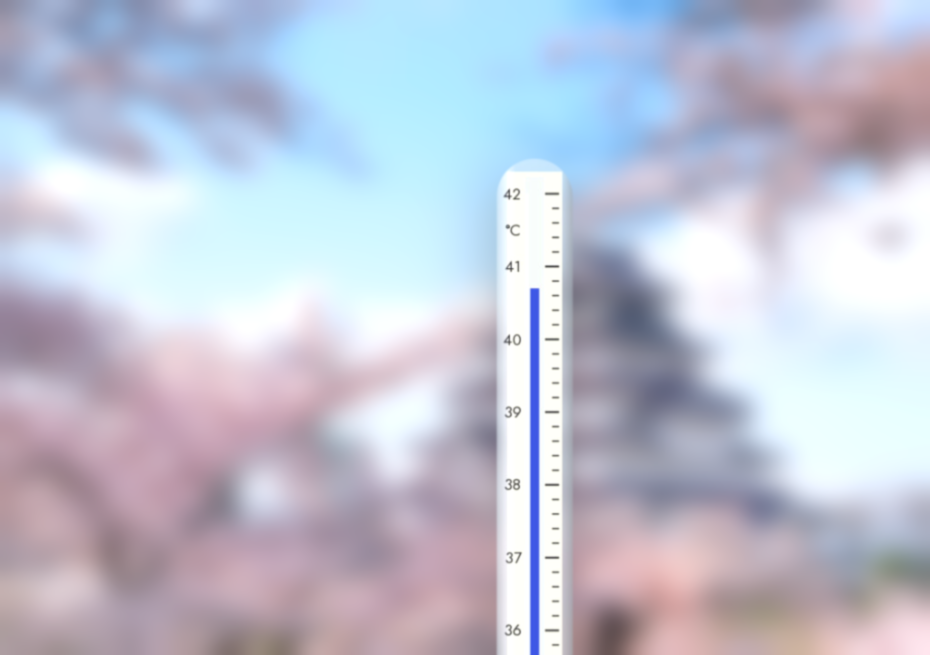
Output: °C 40.7
